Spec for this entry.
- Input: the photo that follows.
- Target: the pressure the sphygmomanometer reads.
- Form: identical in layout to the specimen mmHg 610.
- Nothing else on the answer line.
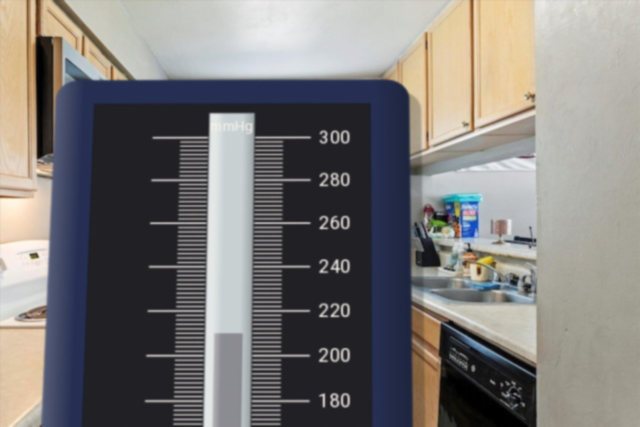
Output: mmHg 210
